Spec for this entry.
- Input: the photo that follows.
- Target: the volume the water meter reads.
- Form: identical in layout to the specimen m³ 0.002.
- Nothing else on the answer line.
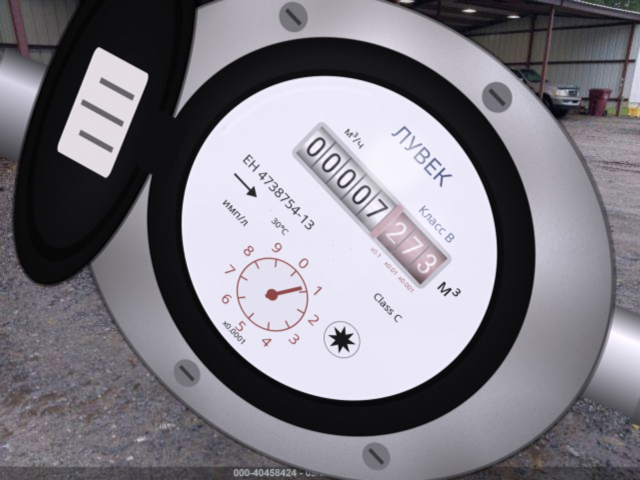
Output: m³ 7.2730
